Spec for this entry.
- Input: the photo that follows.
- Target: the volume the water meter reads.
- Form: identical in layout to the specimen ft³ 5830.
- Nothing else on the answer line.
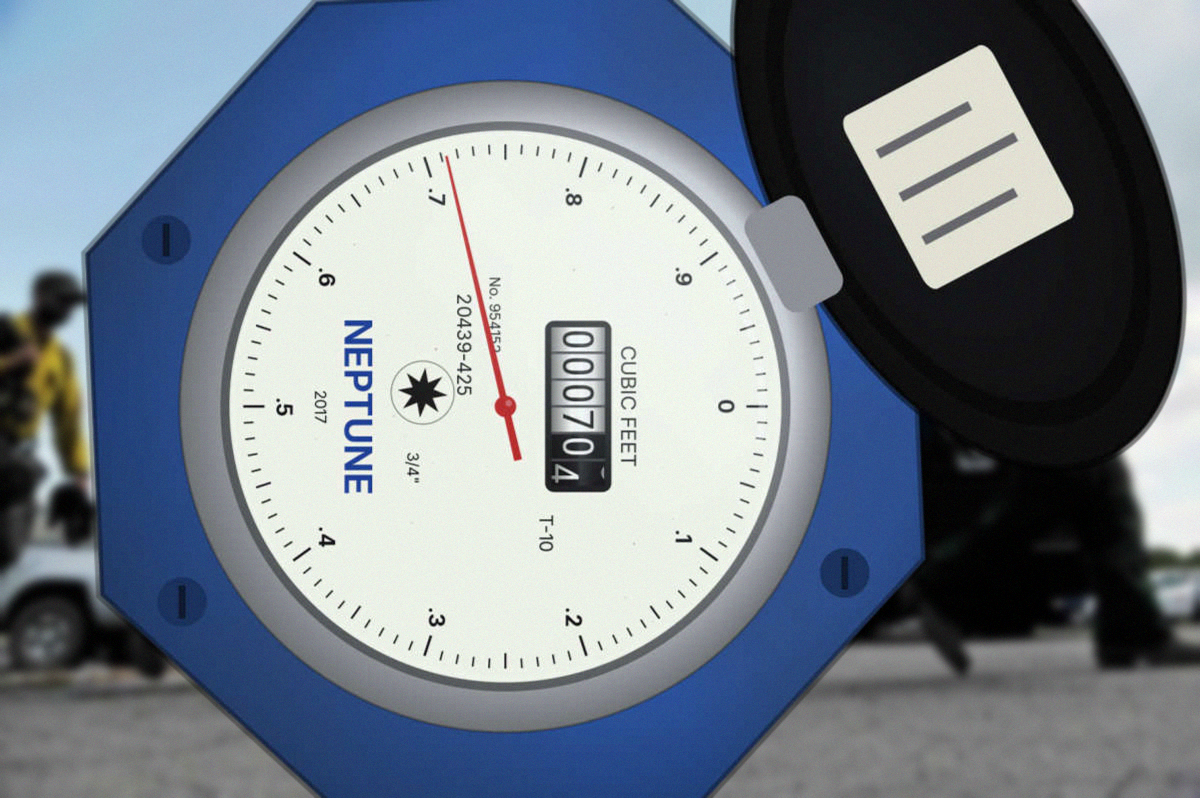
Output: ft³ 703.71
